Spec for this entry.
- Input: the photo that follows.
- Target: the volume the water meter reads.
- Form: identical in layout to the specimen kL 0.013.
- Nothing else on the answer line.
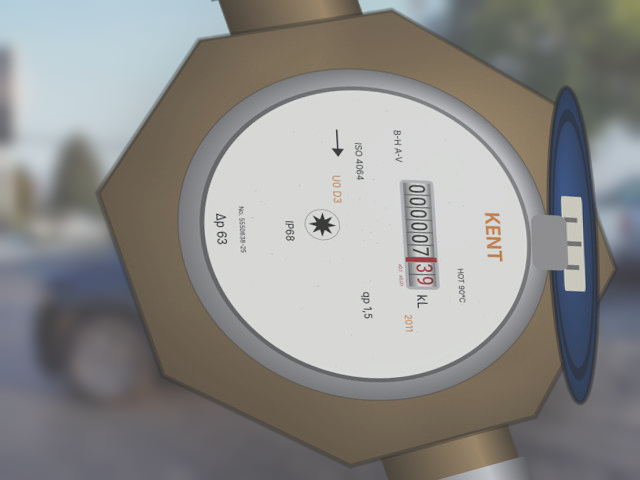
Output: kL 7.39
